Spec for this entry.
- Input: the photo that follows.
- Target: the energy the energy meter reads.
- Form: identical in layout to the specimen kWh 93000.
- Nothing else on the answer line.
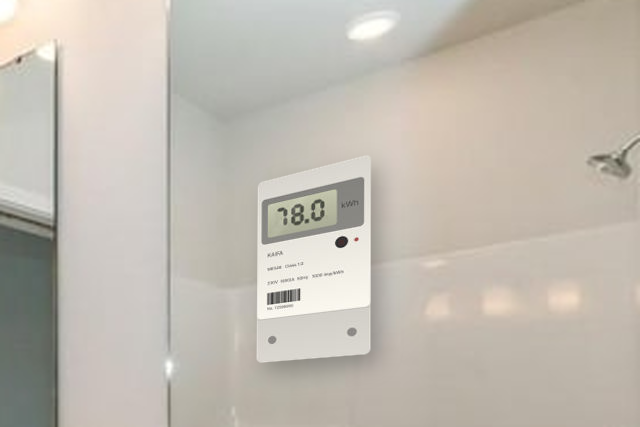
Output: kWh 78.0
